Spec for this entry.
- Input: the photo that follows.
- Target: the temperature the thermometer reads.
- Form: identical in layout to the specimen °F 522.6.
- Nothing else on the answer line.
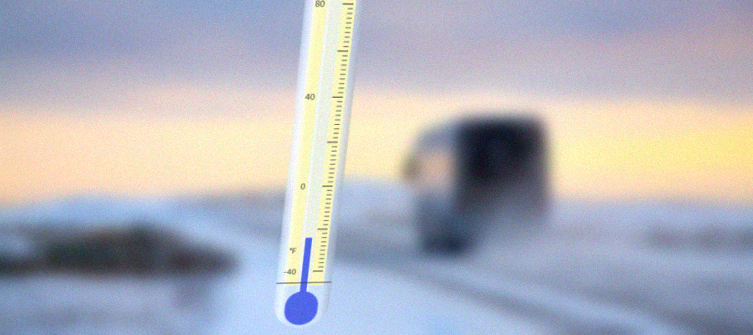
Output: °F -24
